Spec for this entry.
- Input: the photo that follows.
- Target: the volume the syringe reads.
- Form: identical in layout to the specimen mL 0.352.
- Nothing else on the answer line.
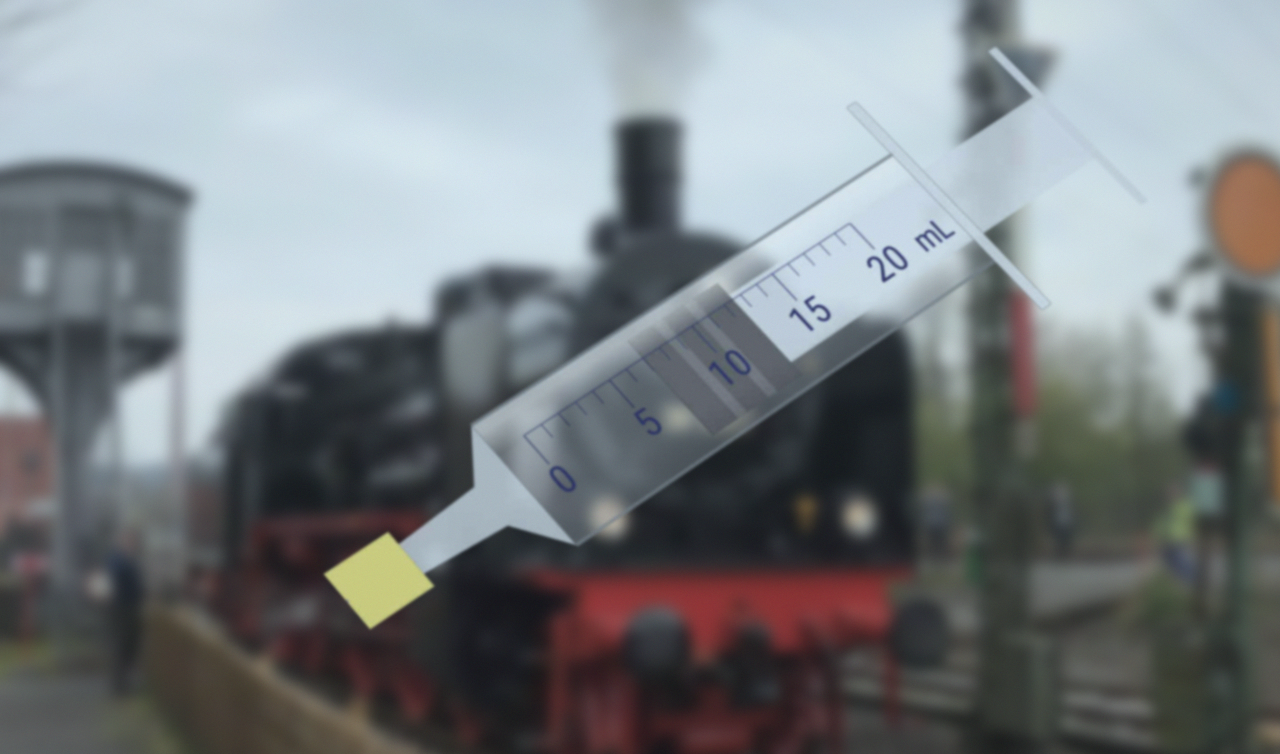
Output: mL 7
